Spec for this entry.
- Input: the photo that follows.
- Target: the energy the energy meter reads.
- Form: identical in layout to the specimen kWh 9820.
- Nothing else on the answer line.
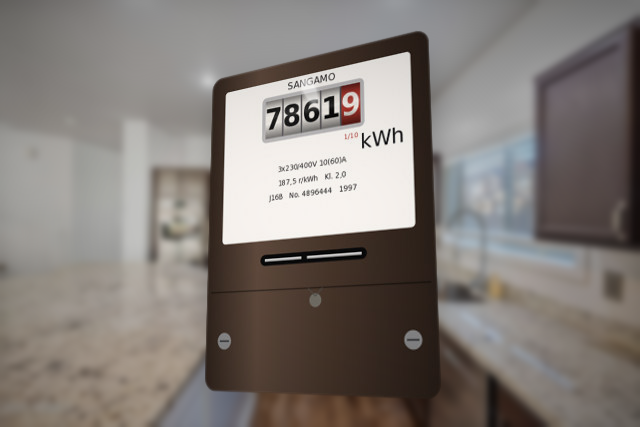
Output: kWh 7861.9
